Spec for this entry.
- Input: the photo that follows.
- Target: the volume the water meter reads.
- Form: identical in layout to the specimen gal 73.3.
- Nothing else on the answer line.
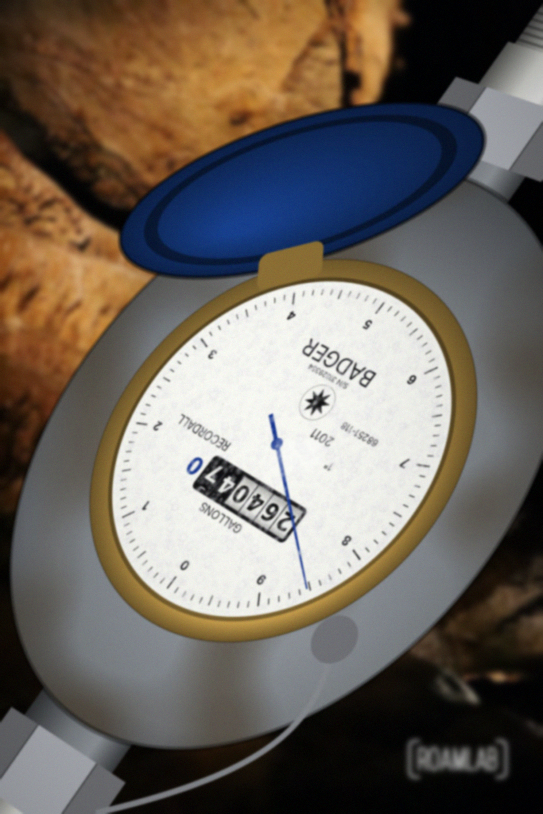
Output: gal 2640468.5
